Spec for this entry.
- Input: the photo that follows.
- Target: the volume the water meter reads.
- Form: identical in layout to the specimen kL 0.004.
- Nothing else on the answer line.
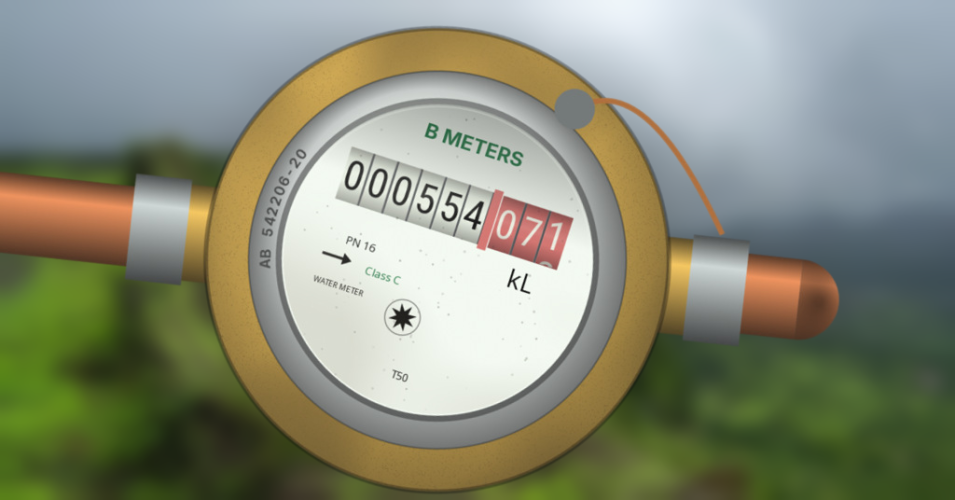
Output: kL 554.071
